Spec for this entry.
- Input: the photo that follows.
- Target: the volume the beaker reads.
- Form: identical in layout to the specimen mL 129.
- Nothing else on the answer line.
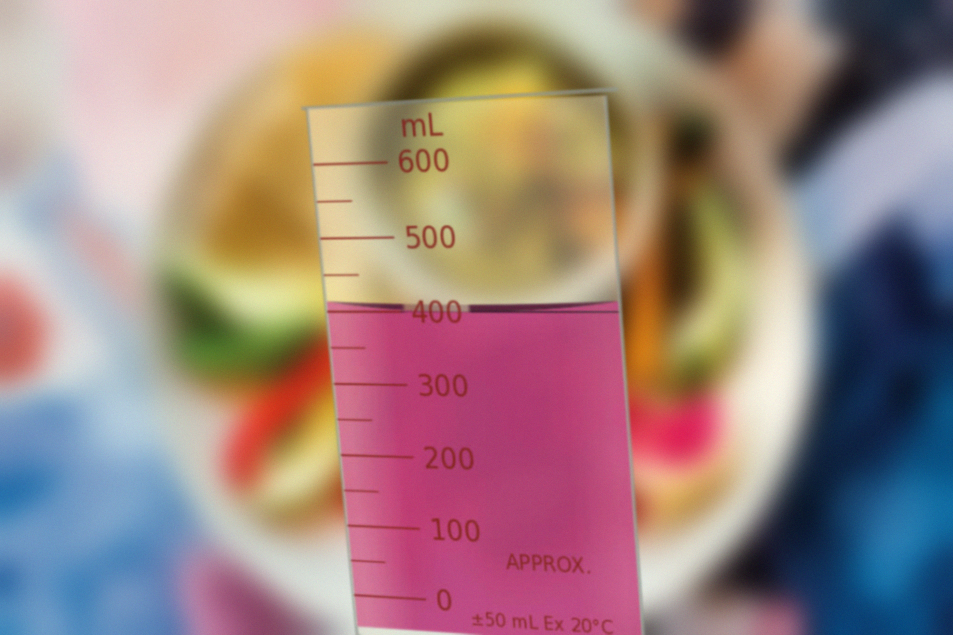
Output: mL 400
